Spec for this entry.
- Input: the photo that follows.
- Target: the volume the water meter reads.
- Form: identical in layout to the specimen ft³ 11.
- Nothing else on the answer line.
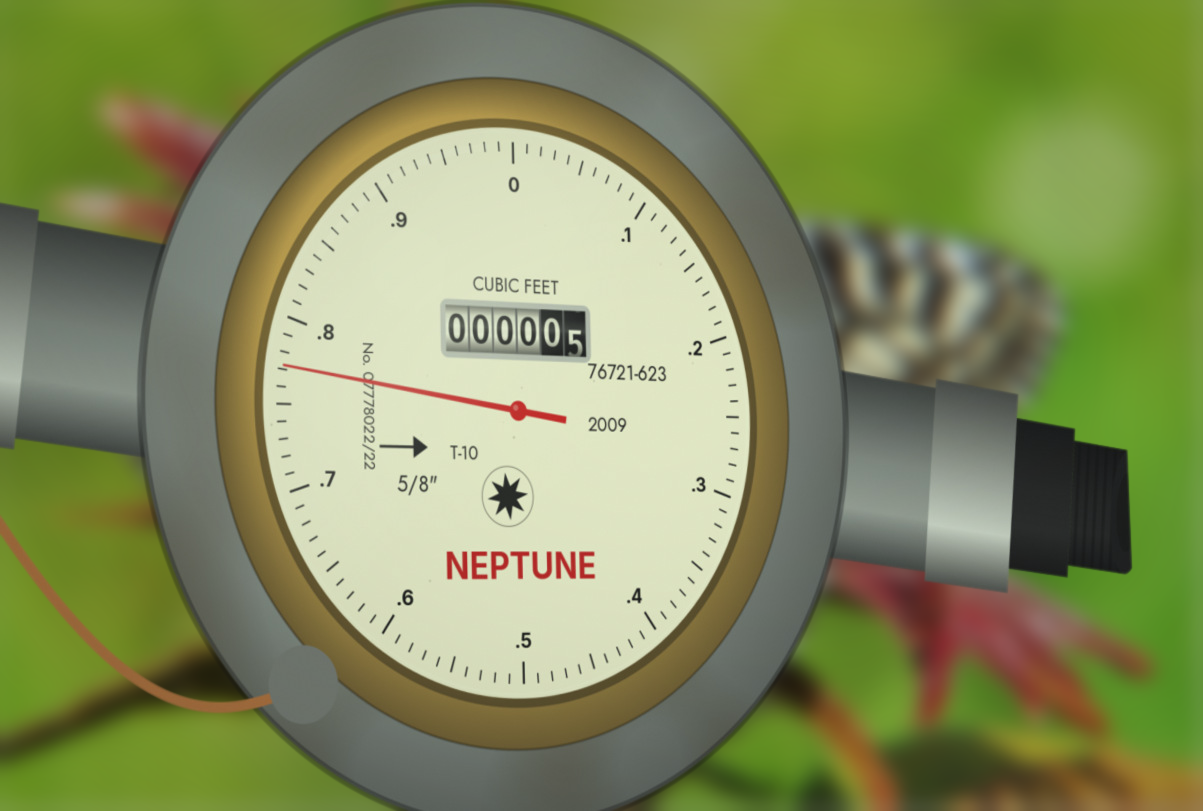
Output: ft³ 4.77
